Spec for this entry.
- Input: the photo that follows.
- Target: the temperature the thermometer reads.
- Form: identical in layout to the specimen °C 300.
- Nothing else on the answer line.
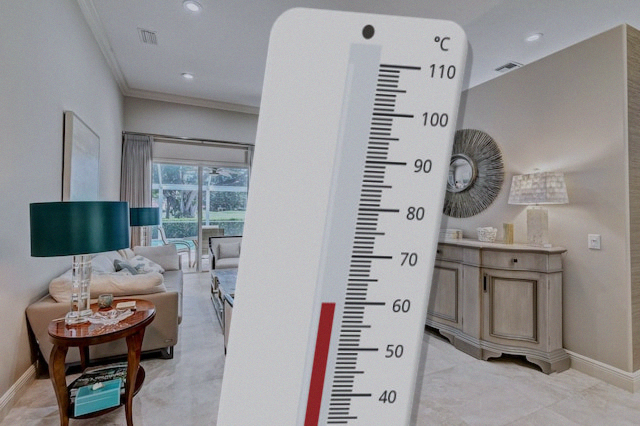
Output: °C 60
